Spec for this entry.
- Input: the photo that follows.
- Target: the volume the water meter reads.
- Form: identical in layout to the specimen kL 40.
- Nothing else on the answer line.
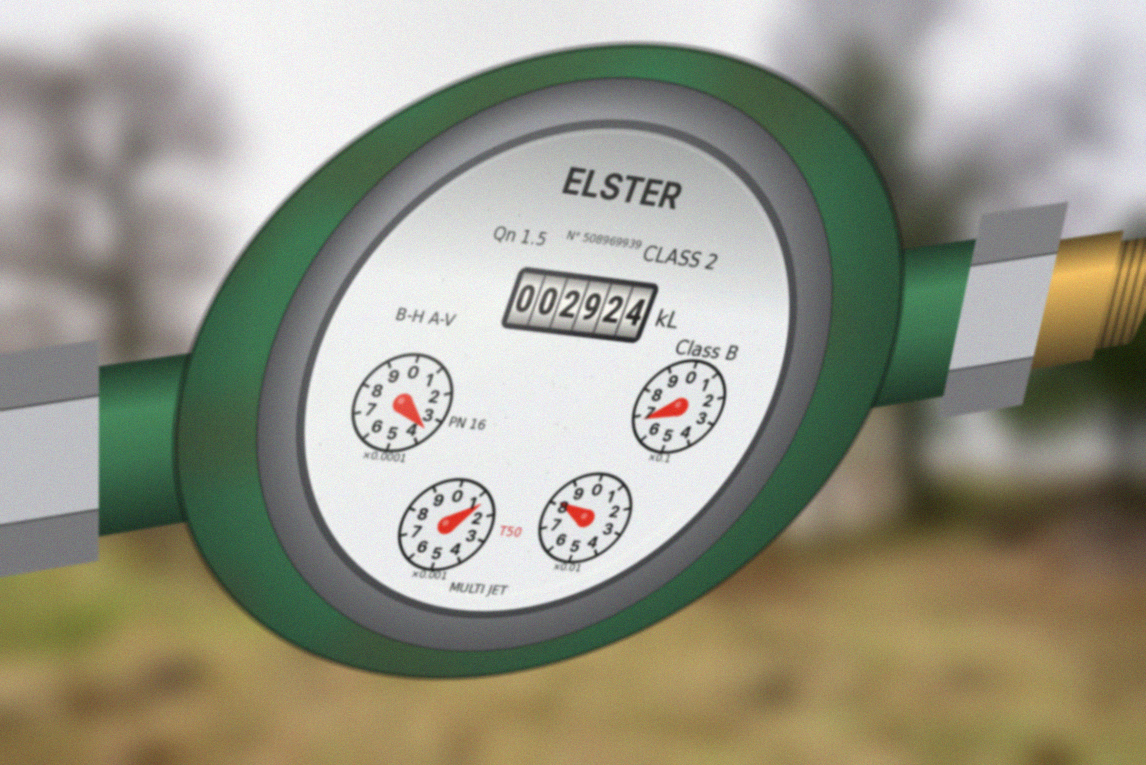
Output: kL 2924.6813
